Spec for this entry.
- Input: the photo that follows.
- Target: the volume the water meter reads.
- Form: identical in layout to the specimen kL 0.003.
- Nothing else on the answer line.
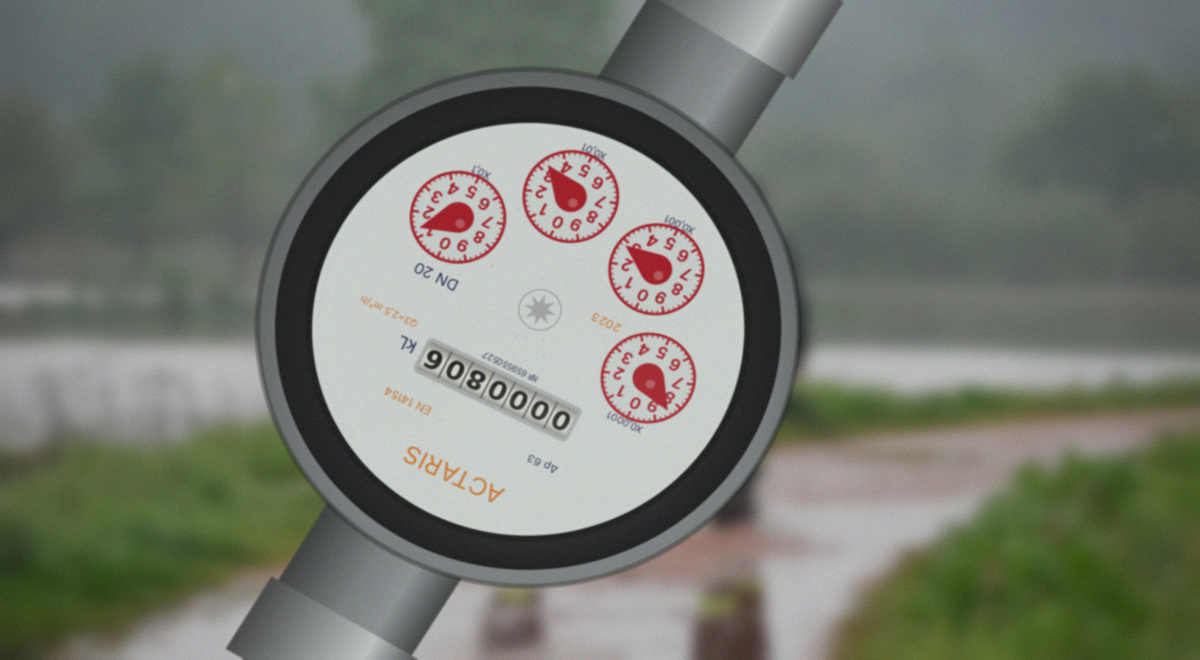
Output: kL 806.1328
